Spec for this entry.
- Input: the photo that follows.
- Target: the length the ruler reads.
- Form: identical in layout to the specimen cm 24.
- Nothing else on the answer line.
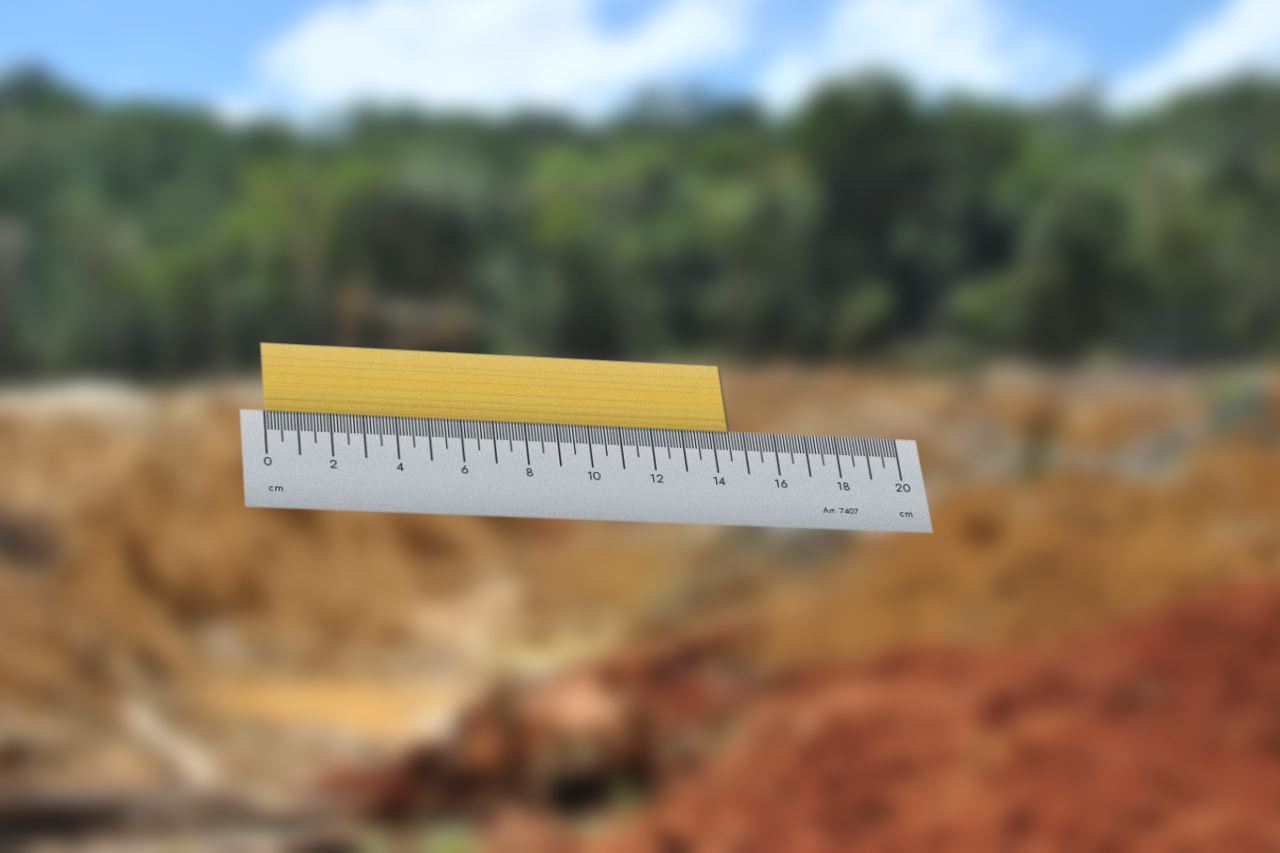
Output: cm 14.5
